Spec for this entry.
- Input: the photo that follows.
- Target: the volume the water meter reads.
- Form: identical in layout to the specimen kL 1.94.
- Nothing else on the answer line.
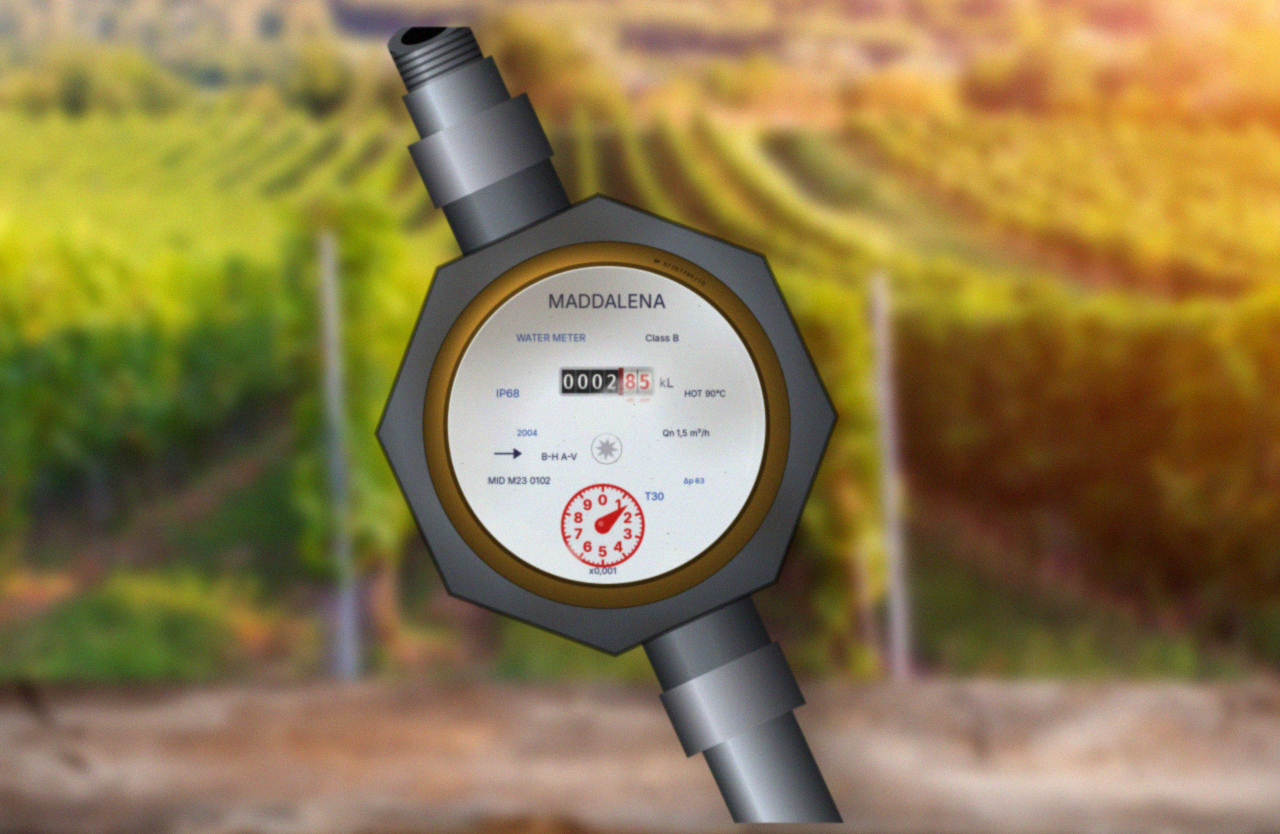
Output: kL 2.851
